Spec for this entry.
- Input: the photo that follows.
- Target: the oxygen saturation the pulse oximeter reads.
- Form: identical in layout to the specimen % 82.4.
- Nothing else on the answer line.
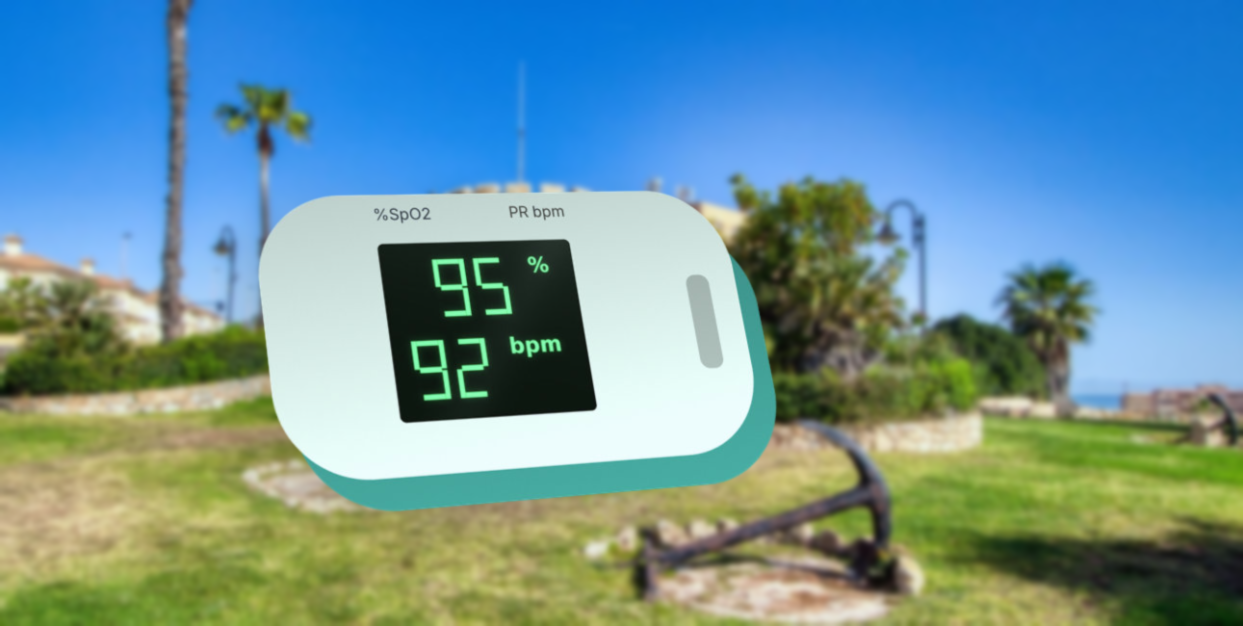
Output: % 95
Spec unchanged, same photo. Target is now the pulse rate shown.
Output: bpm 92
